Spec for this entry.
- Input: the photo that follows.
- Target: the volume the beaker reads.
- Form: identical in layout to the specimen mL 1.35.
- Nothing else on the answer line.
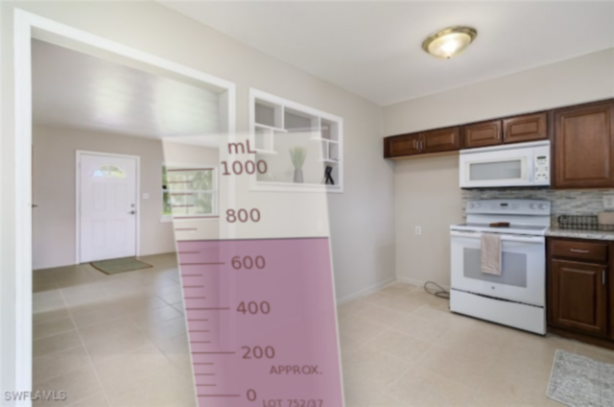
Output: mL 700
